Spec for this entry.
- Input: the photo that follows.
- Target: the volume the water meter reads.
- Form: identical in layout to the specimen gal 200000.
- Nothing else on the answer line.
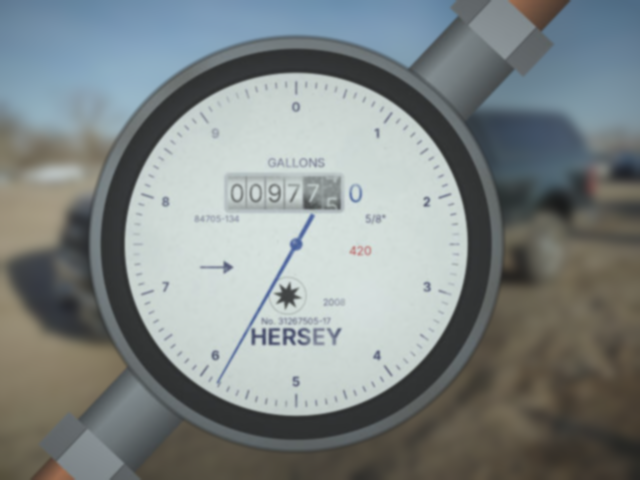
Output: gal 97745.8
